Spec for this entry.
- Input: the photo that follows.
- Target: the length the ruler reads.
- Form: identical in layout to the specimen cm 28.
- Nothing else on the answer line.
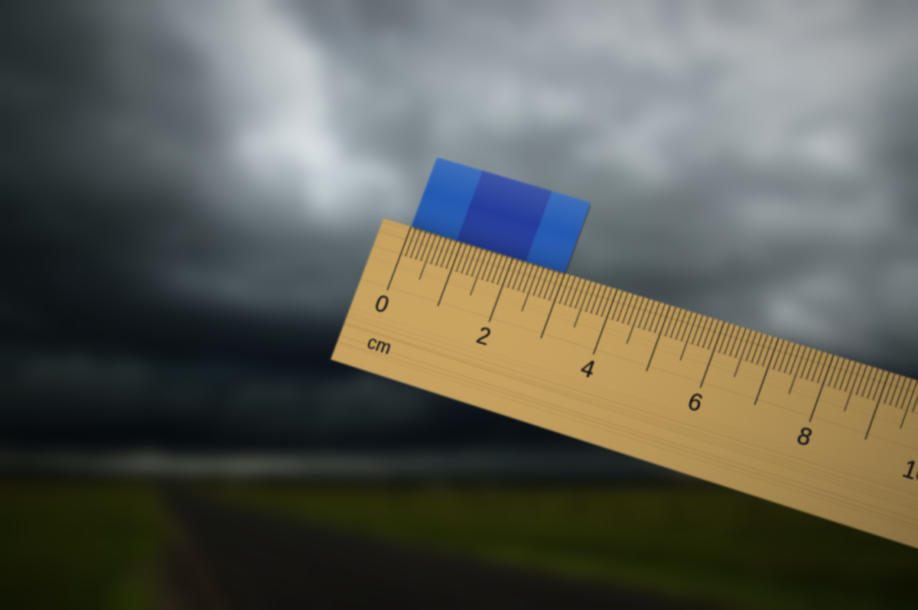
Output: cm 3
